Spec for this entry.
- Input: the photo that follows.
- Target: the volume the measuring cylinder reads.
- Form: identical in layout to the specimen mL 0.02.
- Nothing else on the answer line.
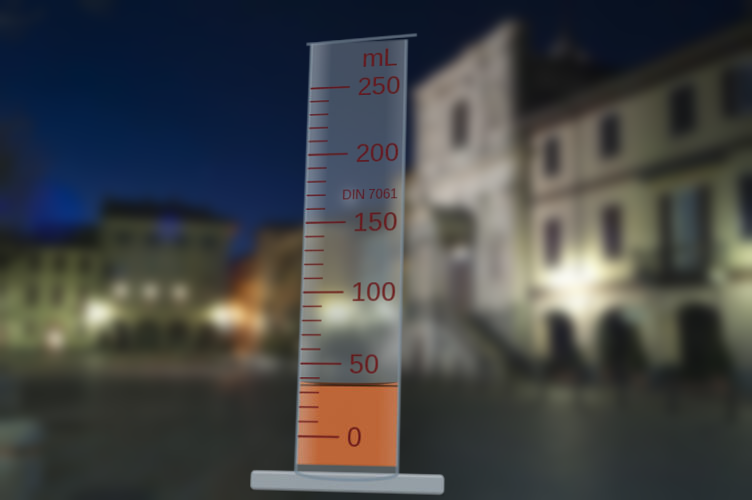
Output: mL 35
